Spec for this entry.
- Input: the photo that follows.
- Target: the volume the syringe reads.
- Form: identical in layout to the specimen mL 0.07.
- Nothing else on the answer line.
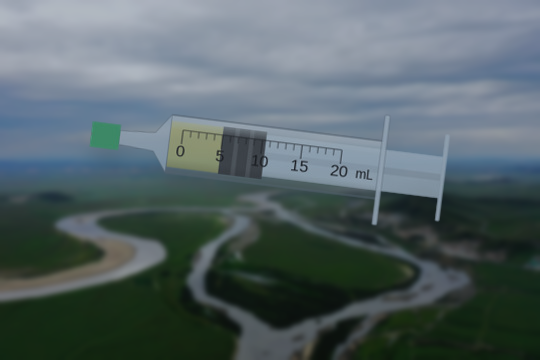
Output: mL 5
